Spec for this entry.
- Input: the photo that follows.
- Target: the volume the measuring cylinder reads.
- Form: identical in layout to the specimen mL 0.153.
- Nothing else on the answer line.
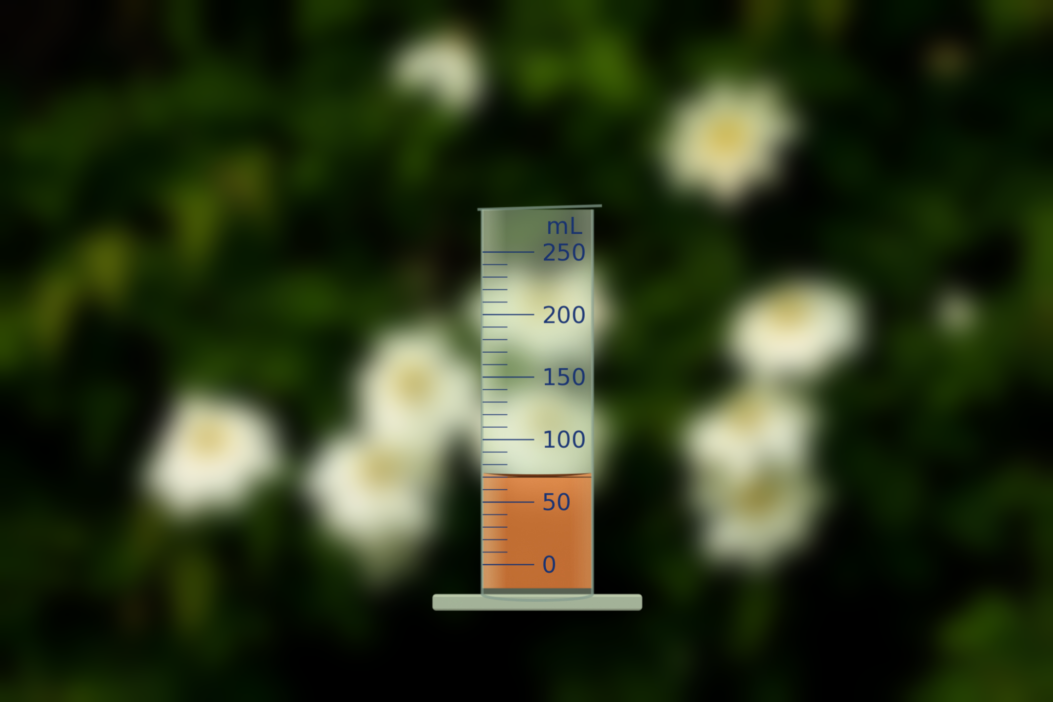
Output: mL 70
